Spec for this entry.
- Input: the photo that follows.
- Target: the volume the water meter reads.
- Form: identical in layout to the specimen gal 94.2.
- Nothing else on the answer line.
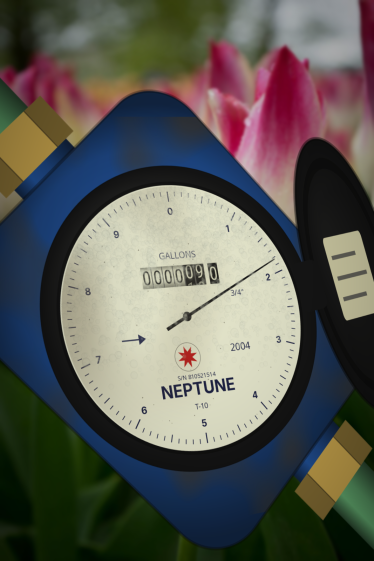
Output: gal 91.8
